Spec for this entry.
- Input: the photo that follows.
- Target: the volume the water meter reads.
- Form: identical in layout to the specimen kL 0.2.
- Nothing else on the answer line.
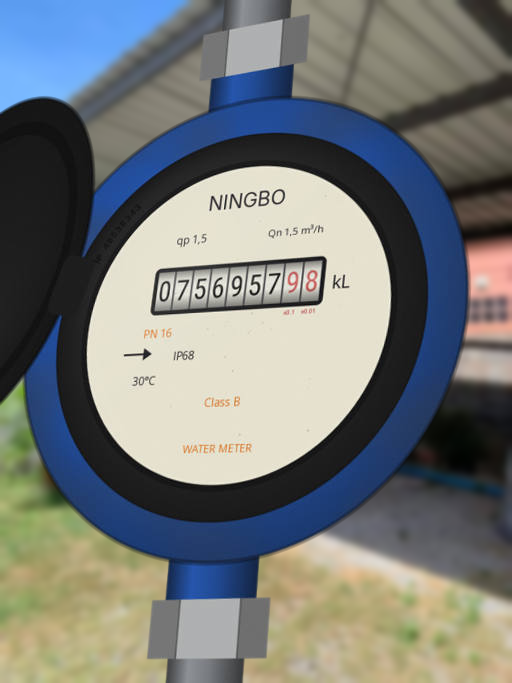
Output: kL 756957.98
